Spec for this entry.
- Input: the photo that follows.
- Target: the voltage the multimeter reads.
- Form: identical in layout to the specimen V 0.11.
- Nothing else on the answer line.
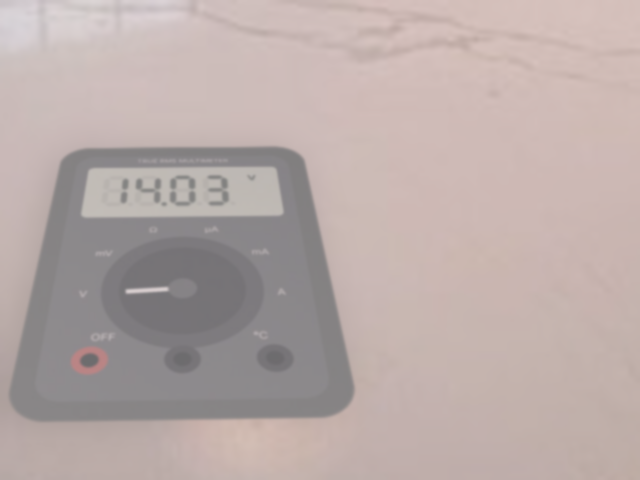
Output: V 14.03
